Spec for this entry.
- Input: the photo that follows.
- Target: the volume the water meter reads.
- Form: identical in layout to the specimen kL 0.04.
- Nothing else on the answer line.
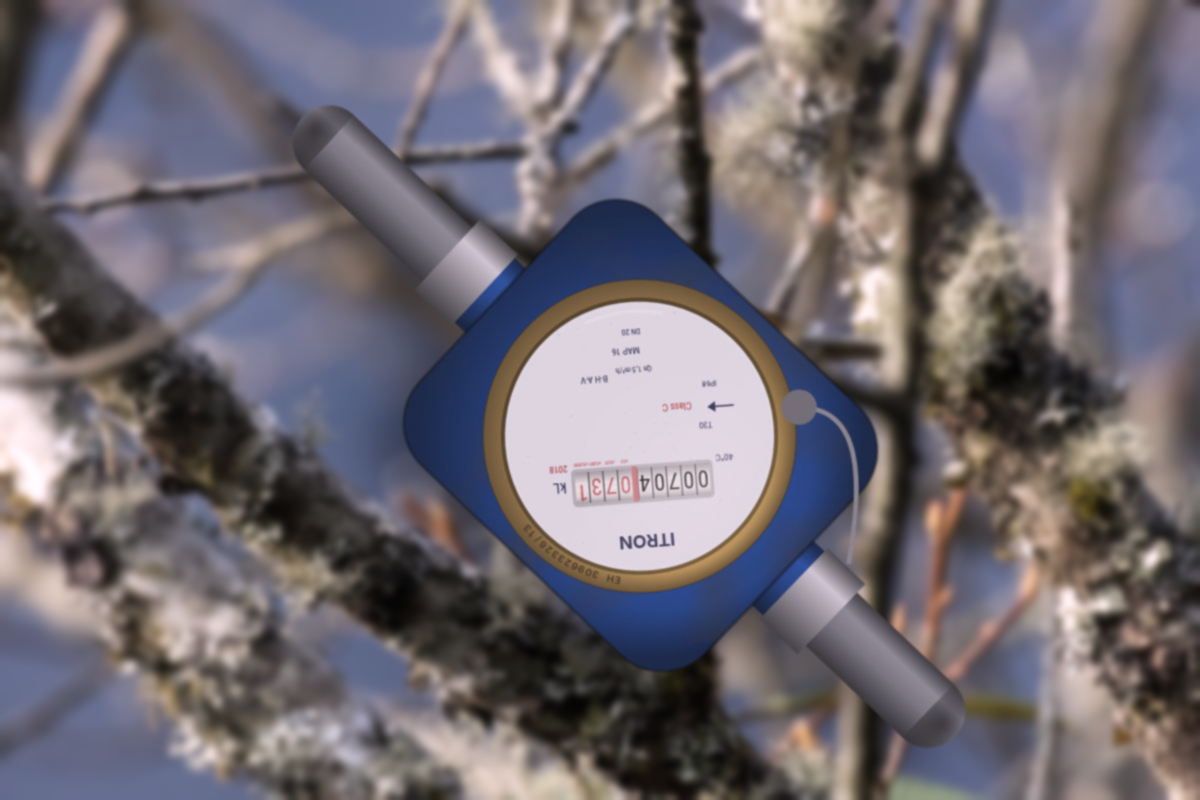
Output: kL 704.0731
